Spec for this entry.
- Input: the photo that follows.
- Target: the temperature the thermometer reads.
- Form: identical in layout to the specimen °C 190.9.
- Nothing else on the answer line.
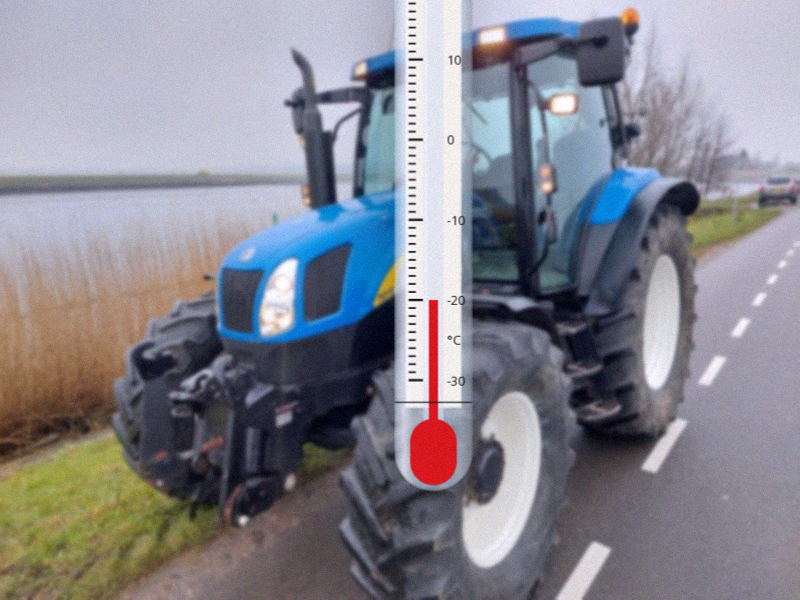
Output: °C -20
